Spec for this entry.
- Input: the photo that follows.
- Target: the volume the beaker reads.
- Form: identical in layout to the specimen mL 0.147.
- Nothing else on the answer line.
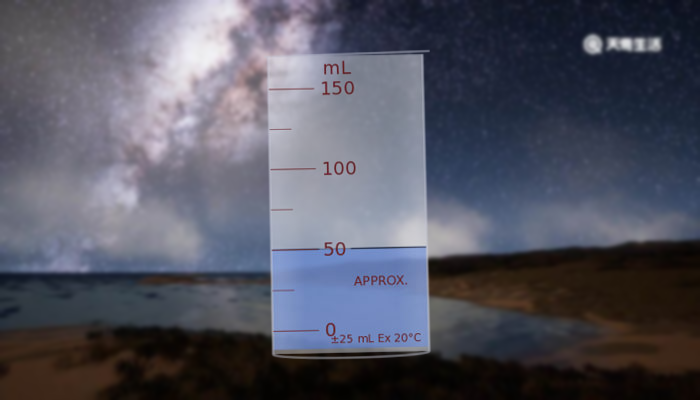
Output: mL 50
